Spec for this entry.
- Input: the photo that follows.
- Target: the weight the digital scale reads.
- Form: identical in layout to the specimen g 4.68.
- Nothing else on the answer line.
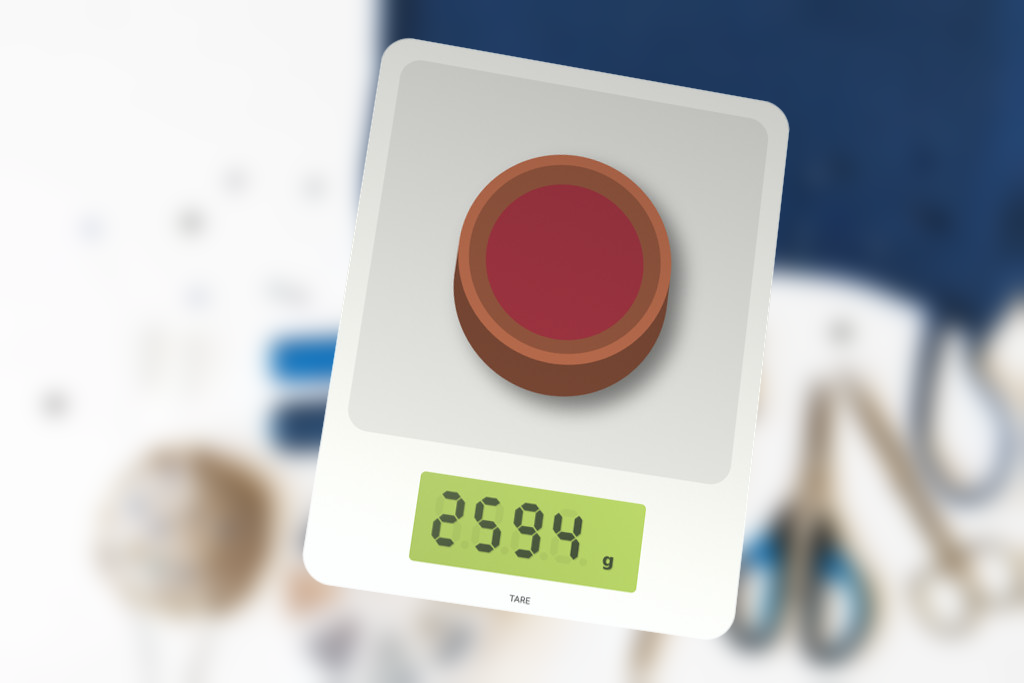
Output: g 2594
